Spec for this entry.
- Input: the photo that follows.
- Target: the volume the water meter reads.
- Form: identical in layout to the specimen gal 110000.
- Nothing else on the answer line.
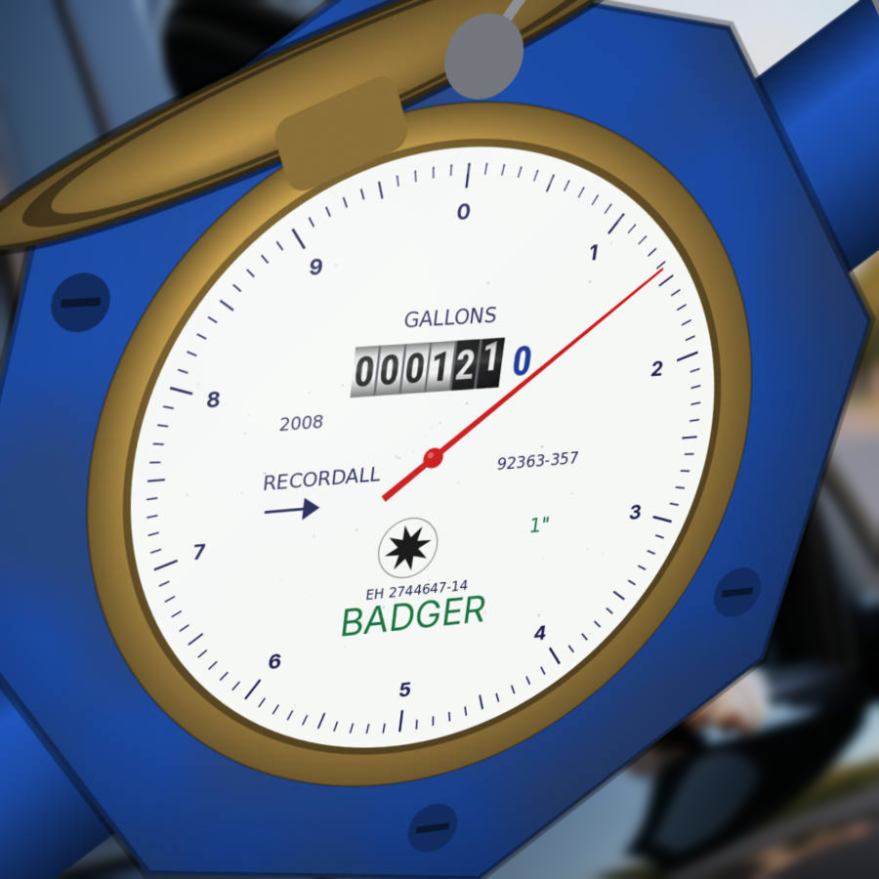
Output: gal 1211.4
